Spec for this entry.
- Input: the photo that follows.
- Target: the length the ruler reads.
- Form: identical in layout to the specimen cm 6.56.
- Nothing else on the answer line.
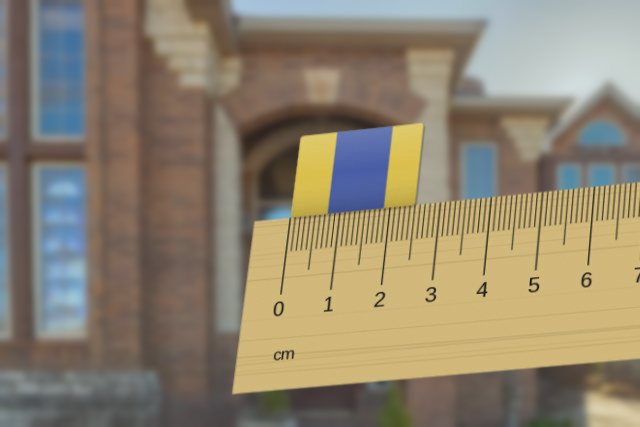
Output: cm 2.5
